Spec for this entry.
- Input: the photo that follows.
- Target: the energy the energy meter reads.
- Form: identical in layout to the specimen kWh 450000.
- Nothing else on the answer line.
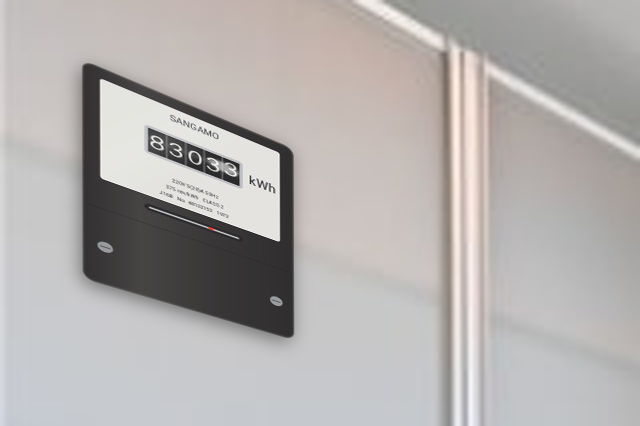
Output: kWh 83033
